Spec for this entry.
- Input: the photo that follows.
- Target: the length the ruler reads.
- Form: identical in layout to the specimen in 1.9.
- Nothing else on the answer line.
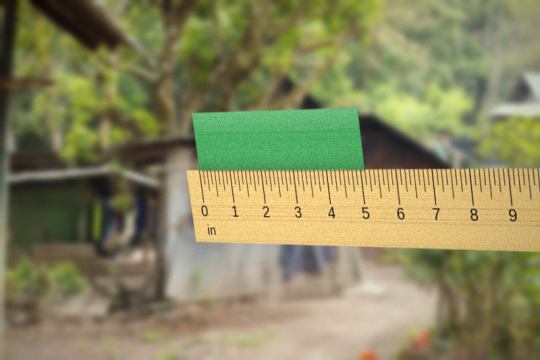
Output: in 5.125
